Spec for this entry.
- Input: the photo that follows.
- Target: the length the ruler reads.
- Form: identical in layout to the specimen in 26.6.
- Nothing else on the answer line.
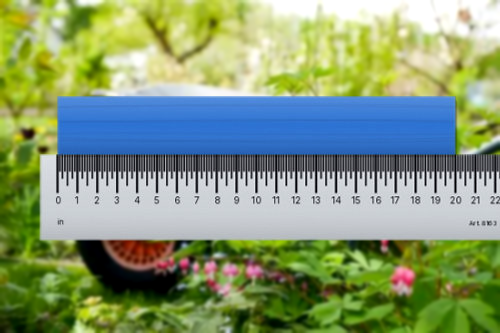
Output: in 20
